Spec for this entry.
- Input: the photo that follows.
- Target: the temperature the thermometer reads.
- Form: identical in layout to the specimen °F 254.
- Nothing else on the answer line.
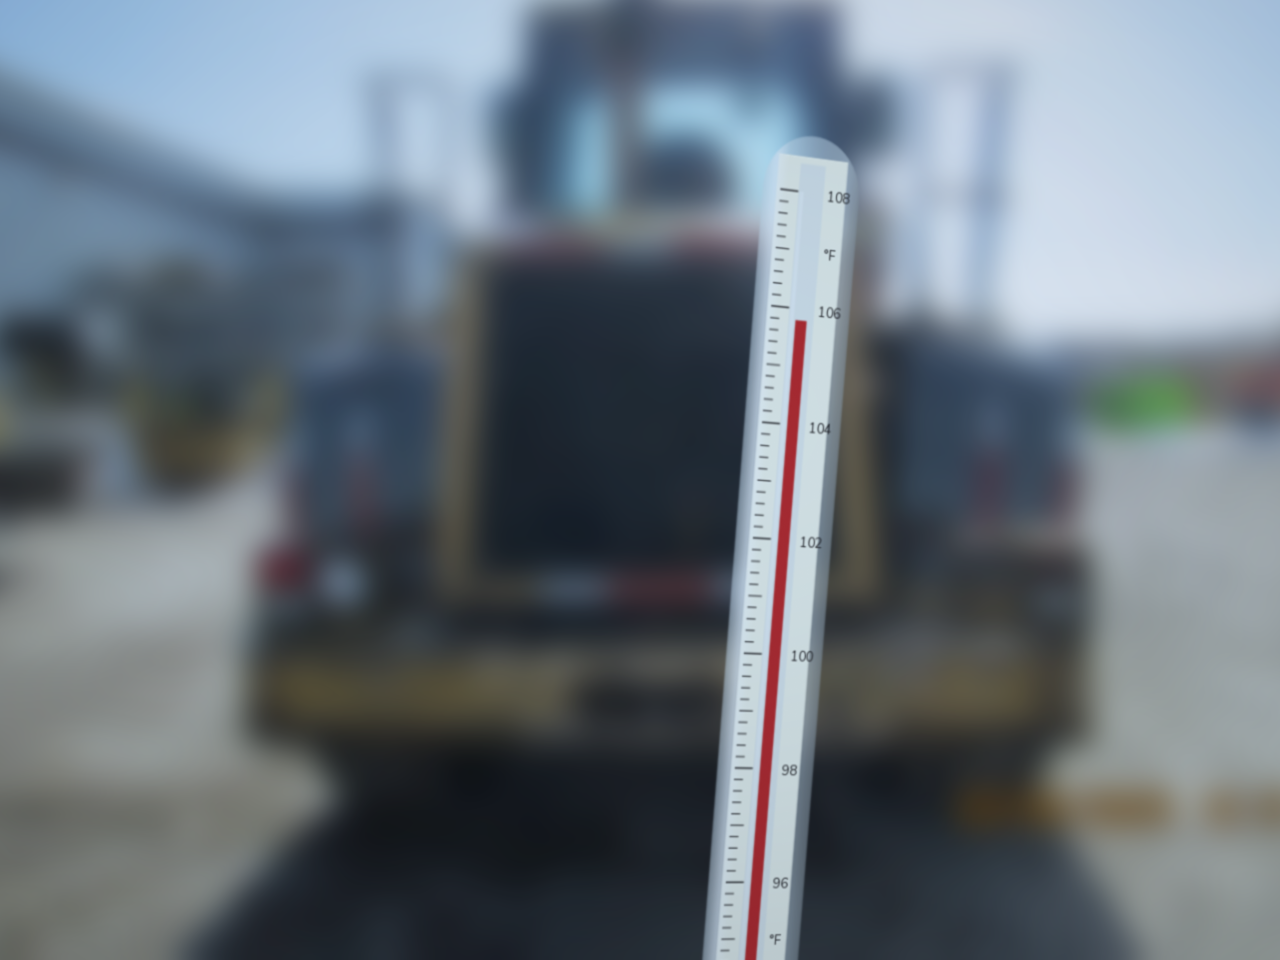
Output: °F 105.8
